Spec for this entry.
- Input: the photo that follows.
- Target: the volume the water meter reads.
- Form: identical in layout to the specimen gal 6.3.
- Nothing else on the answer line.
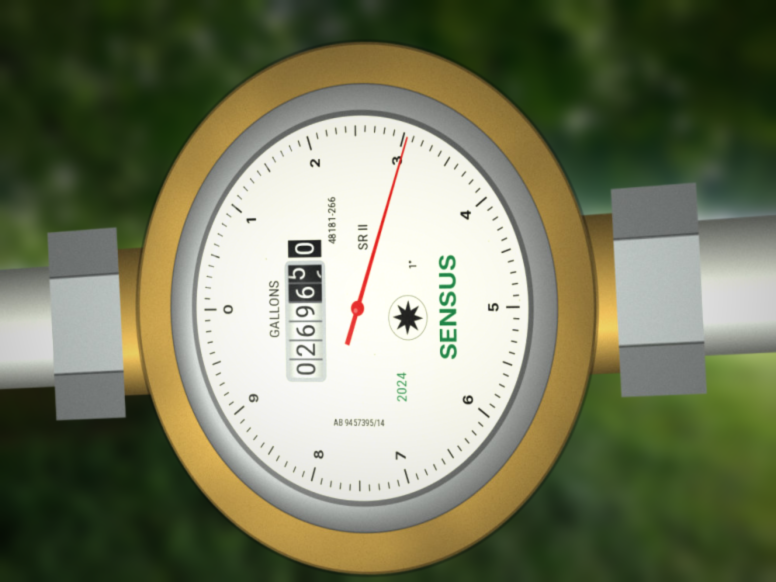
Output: gal 269653.0
